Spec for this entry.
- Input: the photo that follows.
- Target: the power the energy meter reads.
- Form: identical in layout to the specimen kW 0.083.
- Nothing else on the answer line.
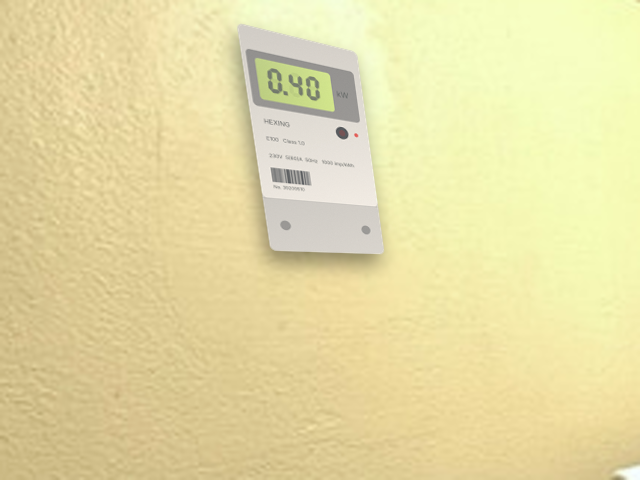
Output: kW 0.40
